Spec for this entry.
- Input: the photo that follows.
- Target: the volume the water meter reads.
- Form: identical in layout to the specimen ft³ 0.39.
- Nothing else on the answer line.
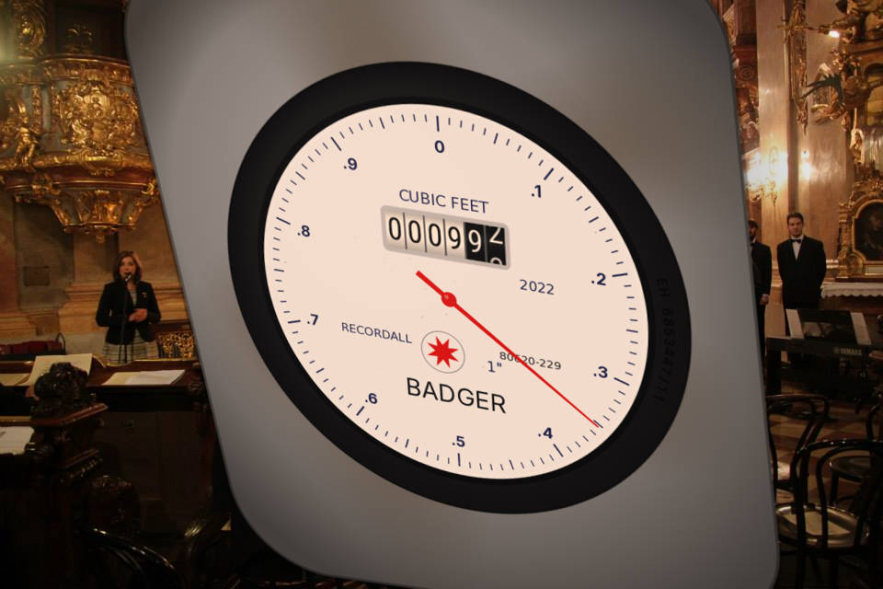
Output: ft³ 992.35
